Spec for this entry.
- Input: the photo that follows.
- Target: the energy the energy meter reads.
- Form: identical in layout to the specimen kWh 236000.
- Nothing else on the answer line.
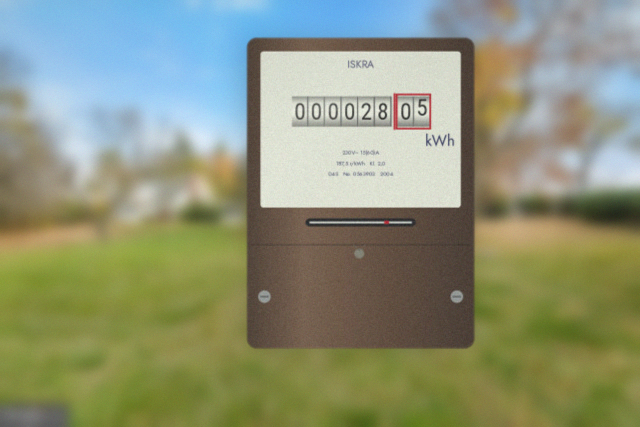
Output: kWh 28.05
